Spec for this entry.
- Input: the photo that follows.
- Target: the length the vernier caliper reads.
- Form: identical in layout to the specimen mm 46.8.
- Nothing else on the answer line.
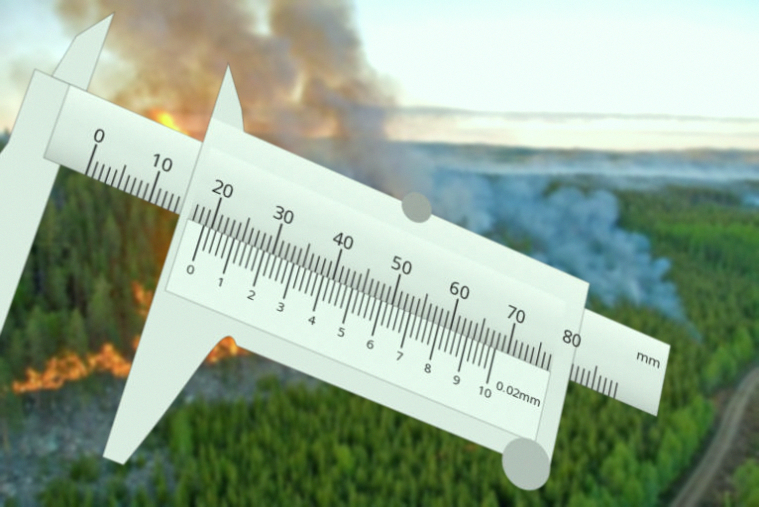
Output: mm 18.8
